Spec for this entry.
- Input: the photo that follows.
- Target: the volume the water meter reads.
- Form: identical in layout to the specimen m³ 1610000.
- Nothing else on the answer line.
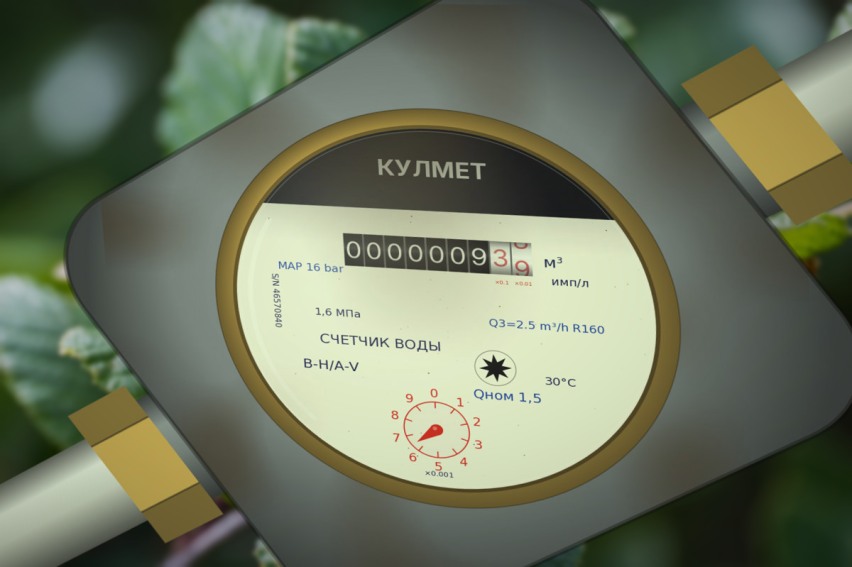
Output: m³ 9.386
